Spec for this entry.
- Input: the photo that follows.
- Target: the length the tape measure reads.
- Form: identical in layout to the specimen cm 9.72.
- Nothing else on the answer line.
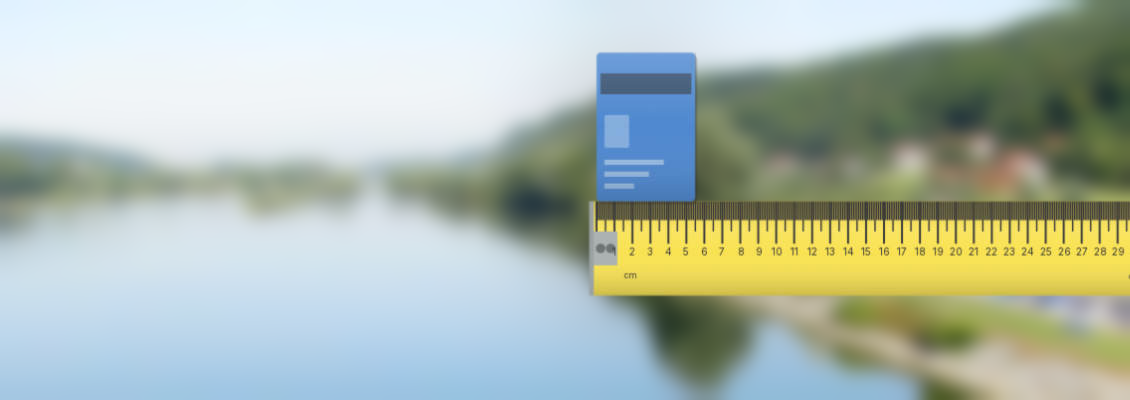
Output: cm 5.5
